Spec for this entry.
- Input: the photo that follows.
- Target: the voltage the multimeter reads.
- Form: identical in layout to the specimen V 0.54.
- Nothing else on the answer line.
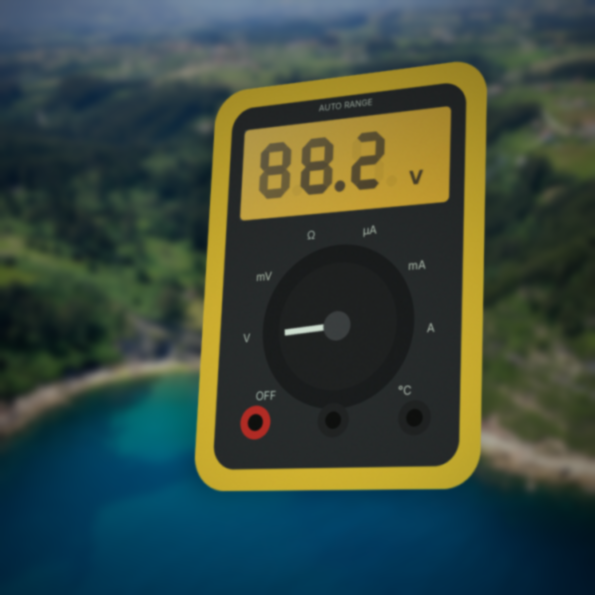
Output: V 88.2
